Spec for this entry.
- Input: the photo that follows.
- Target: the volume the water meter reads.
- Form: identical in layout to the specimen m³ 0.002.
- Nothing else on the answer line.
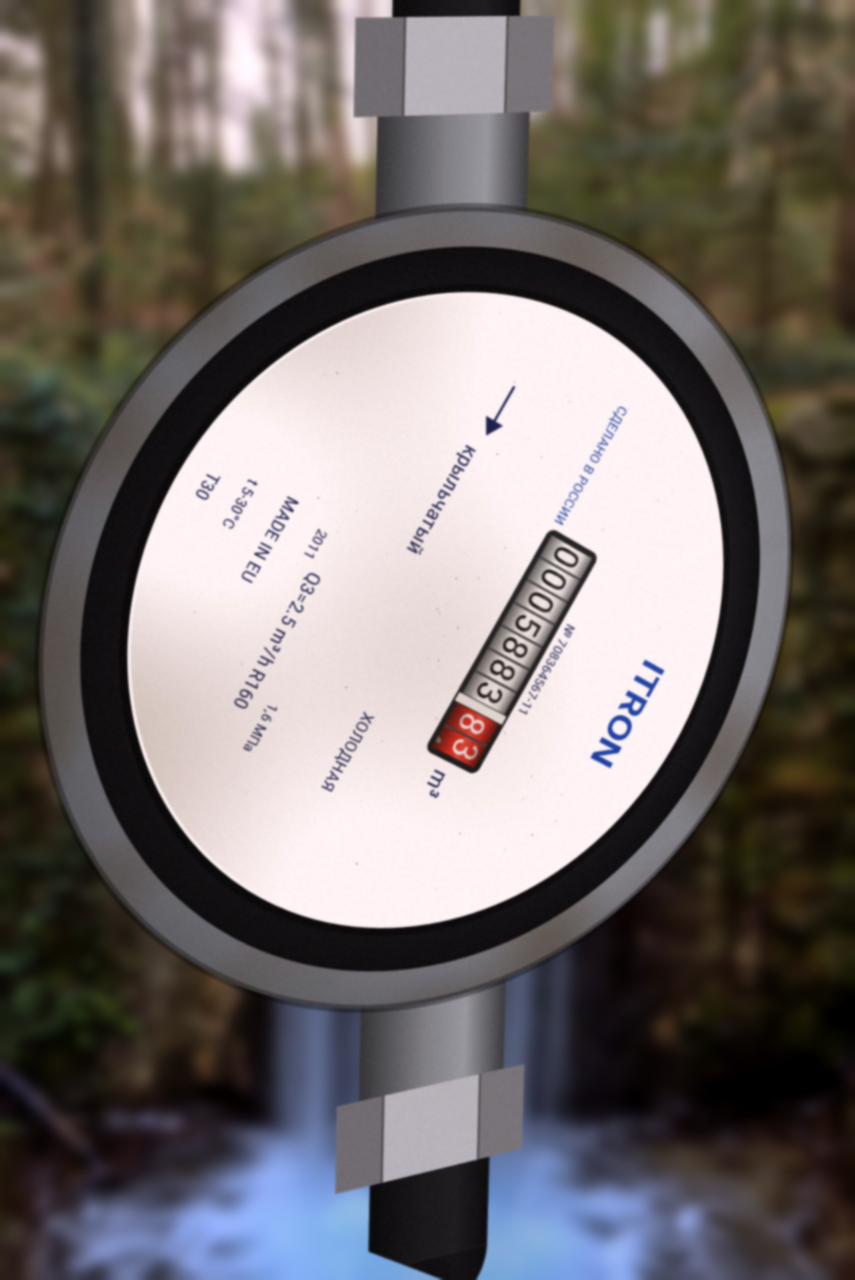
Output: m³ 5883.83
